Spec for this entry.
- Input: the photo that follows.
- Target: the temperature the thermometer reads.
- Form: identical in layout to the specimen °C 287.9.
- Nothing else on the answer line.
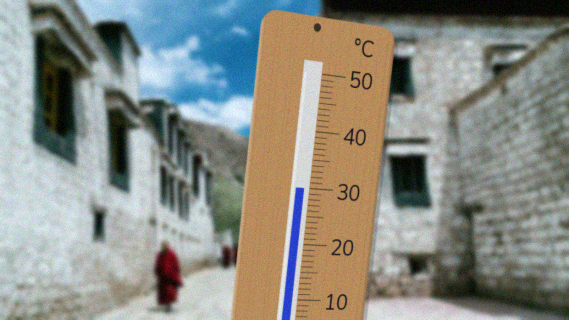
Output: °C 30
